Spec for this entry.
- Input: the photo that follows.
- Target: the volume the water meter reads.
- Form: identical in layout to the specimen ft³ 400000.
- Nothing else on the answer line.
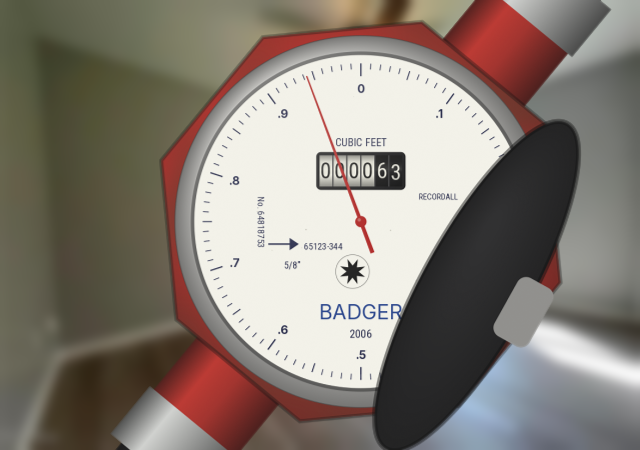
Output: ft³ 62.94
